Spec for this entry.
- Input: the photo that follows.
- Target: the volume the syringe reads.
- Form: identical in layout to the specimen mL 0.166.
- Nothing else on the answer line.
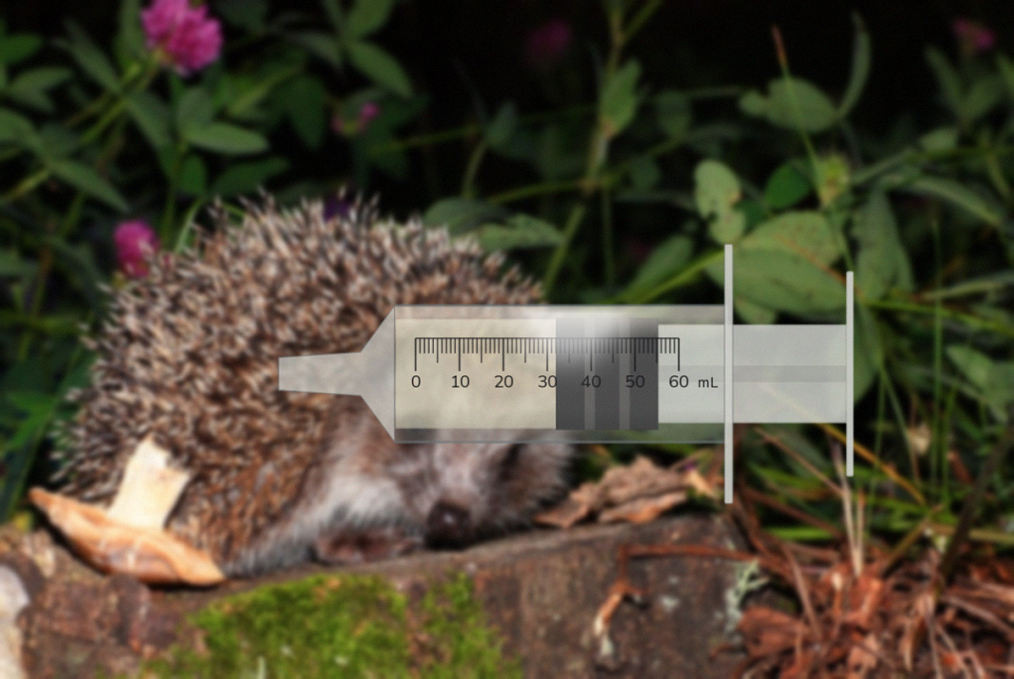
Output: mL 32
